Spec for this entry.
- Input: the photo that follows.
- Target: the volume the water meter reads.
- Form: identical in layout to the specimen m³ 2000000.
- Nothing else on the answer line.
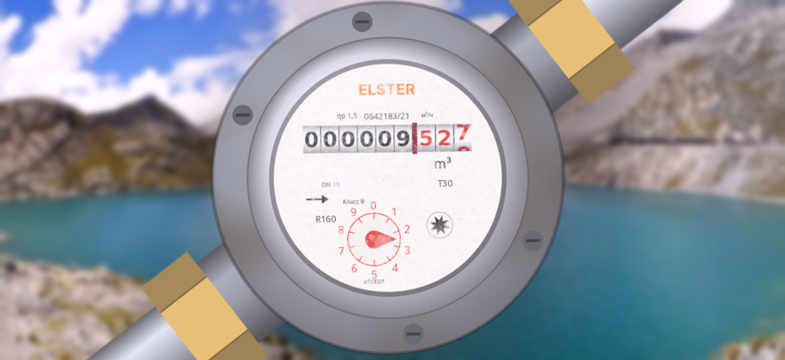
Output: m³ 9.5272
